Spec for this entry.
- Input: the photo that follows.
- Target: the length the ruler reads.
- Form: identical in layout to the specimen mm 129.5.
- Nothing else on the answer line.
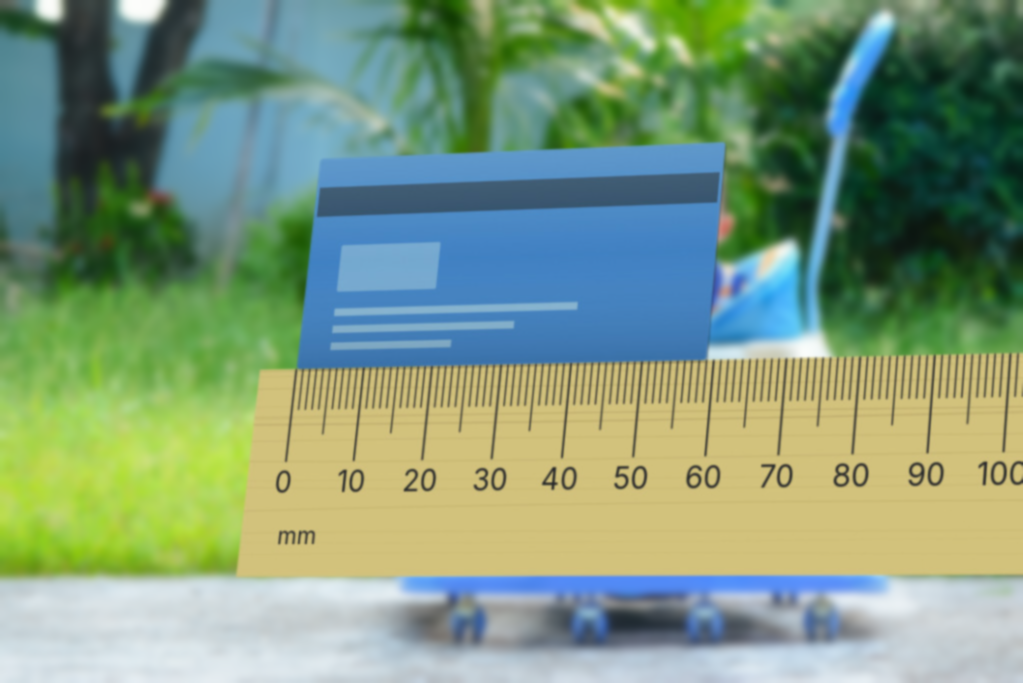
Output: mm 59
